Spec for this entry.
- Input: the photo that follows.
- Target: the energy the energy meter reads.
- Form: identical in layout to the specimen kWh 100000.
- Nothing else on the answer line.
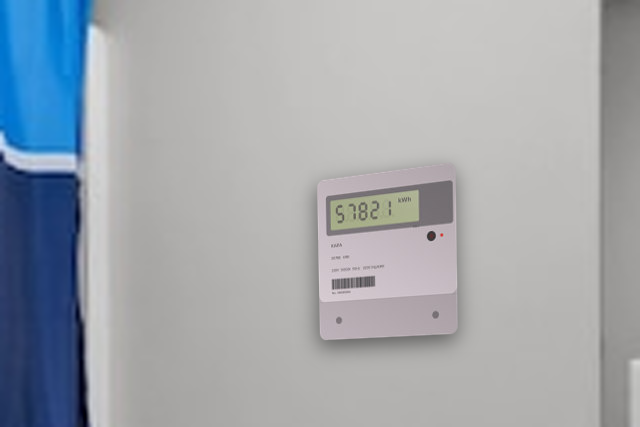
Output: kWh 57821
